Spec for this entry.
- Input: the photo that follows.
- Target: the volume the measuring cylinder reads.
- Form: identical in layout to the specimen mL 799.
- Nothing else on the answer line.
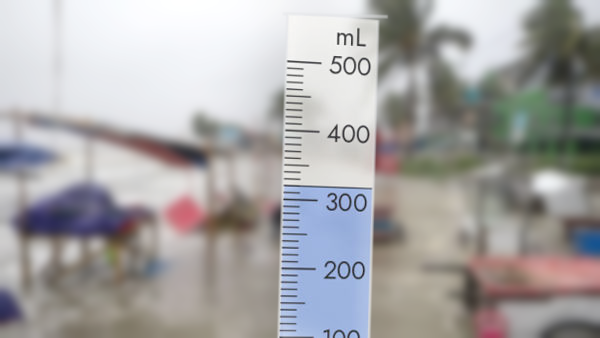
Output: mL 320
